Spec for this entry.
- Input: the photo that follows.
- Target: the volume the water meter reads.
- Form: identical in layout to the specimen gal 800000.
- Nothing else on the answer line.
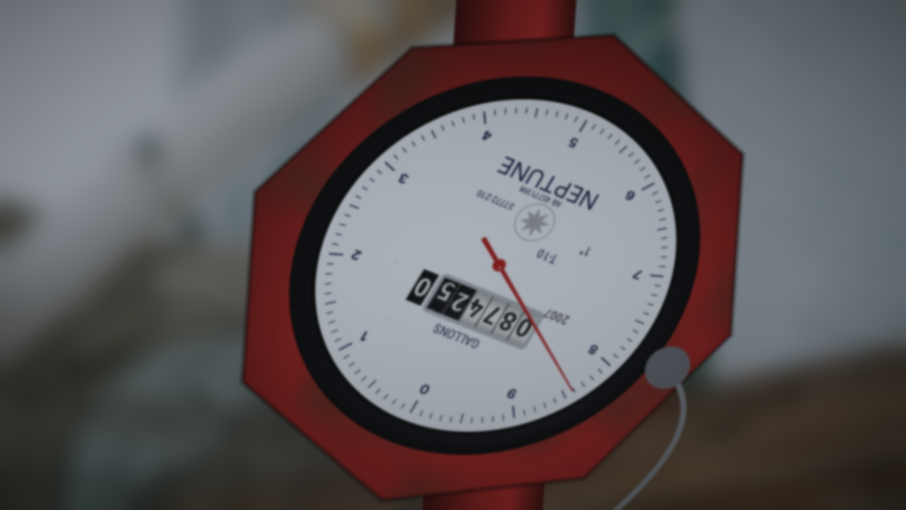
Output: gal 874248.4
